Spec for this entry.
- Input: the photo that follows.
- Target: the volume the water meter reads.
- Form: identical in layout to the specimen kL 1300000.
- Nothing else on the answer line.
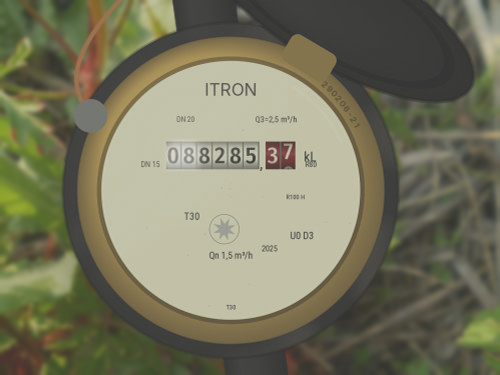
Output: kL 88285.37
